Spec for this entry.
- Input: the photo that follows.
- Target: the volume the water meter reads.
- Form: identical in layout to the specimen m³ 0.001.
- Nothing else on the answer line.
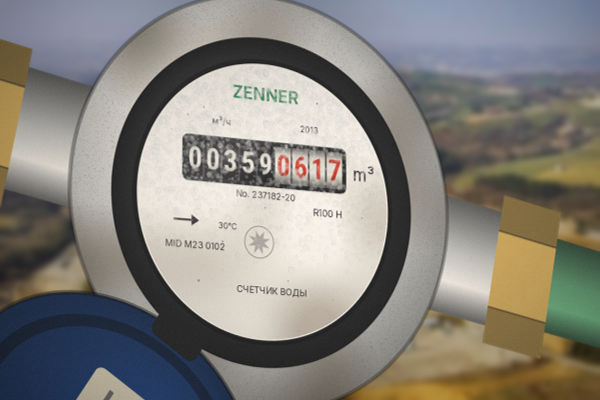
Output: m³ 359.0617
